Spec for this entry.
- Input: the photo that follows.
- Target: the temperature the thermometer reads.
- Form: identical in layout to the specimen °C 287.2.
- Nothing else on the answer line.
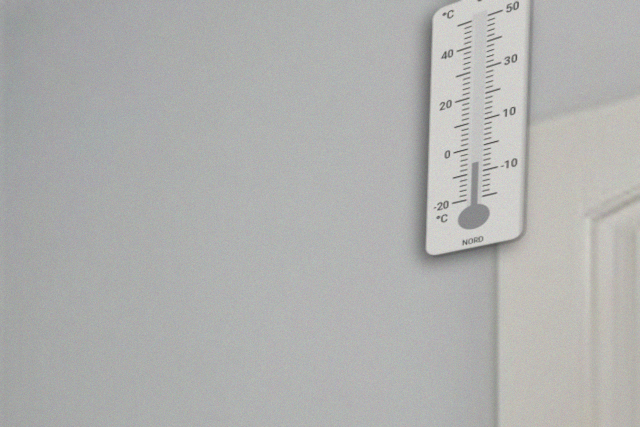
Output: °C -6
